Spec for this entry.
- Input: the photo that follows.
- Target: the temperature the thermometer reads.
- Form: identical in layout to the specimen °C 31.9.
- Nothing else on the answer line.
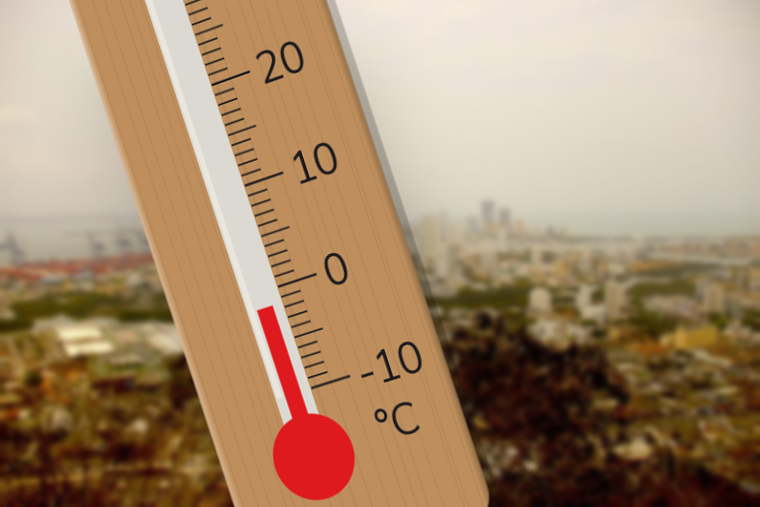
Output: °C -1.5
